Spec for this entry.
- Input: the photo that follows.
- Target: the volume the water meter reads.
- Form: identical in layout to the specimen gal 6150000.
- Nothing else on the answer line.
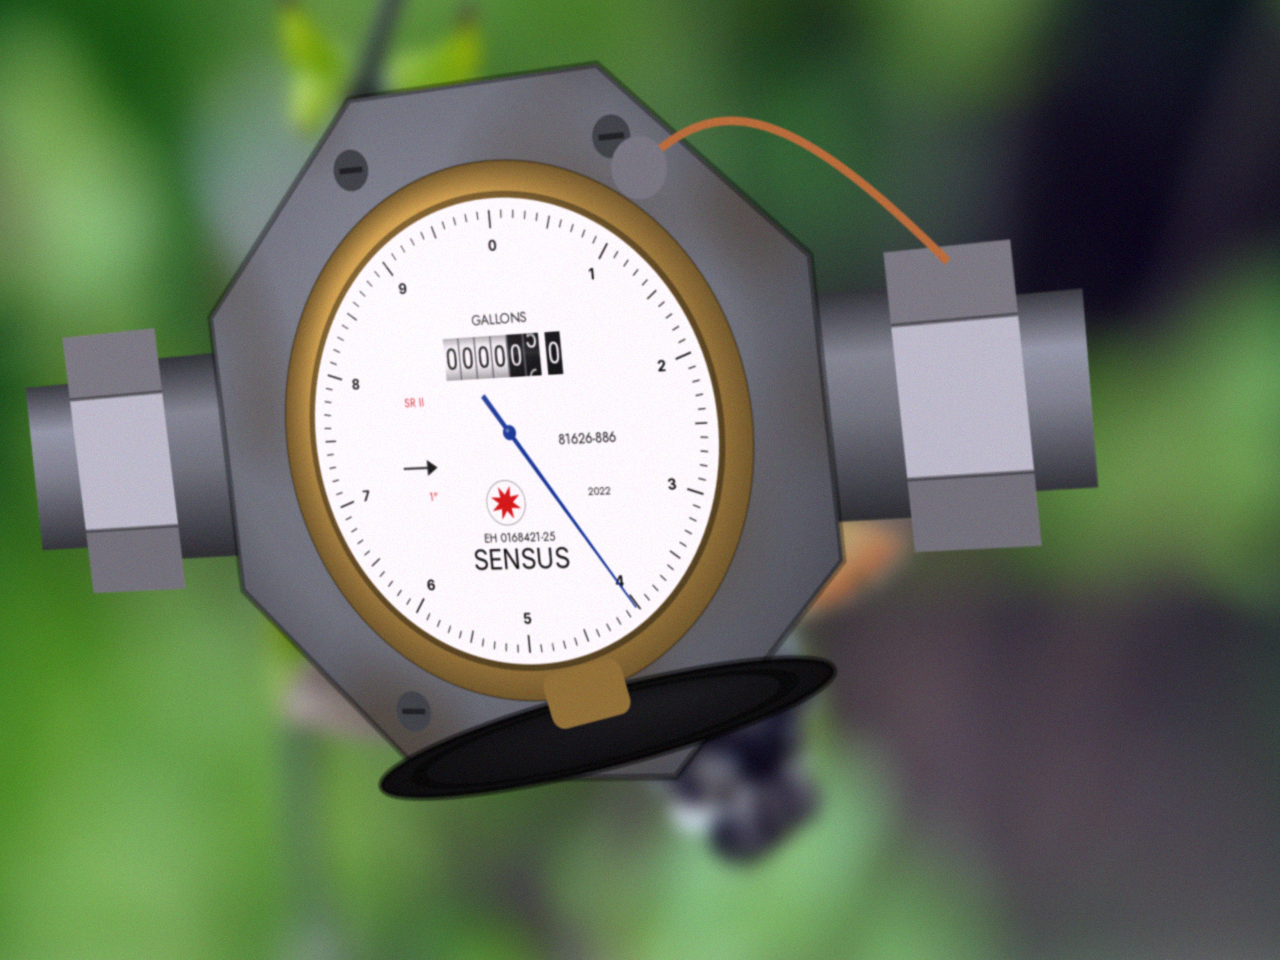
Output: gal 54.0
